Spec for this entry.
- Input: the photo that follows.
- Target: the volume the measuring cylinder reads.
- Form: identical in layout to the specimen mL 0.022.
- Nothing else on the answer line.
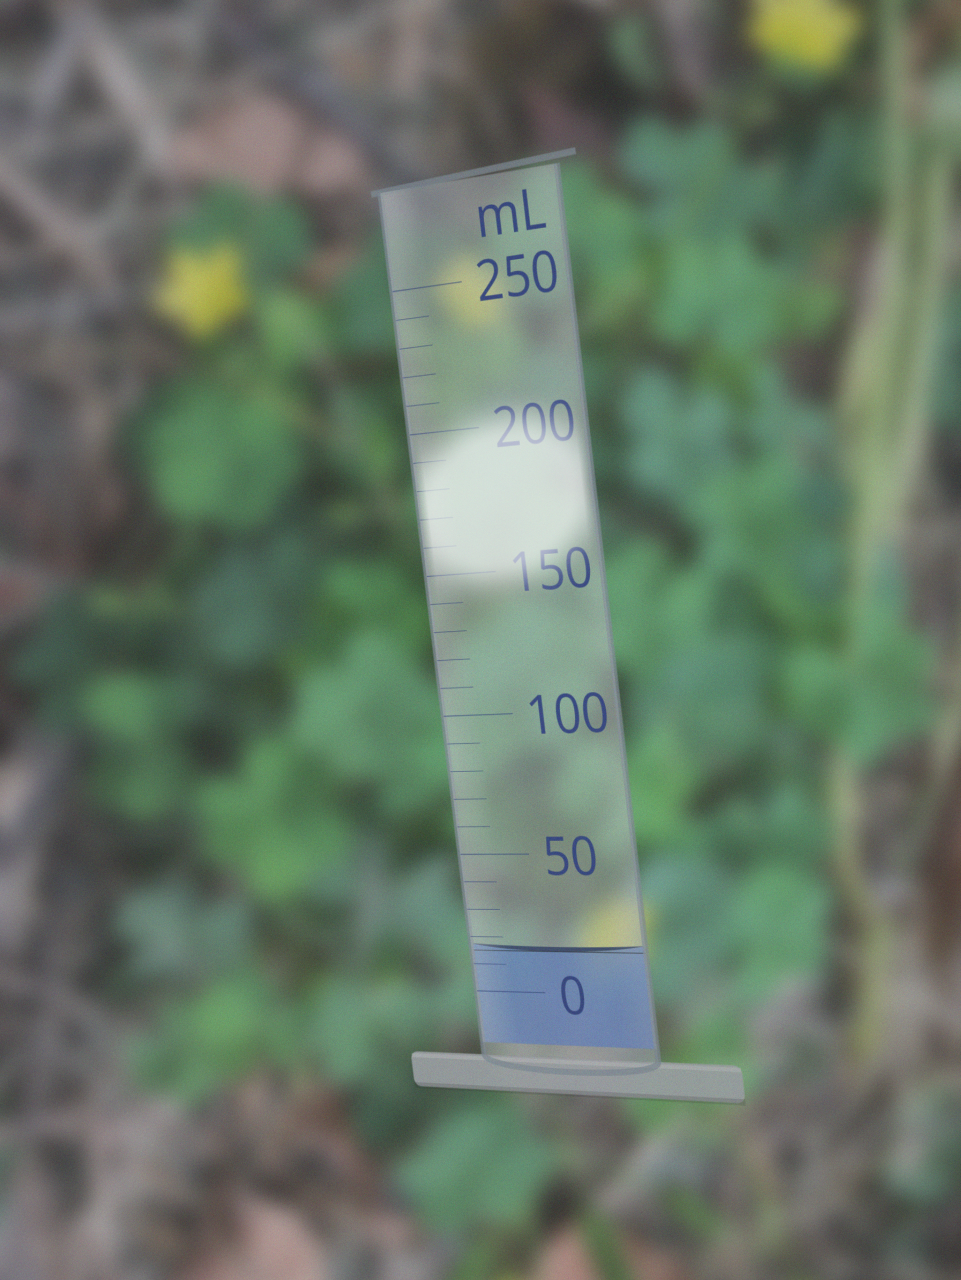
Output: mL 15
